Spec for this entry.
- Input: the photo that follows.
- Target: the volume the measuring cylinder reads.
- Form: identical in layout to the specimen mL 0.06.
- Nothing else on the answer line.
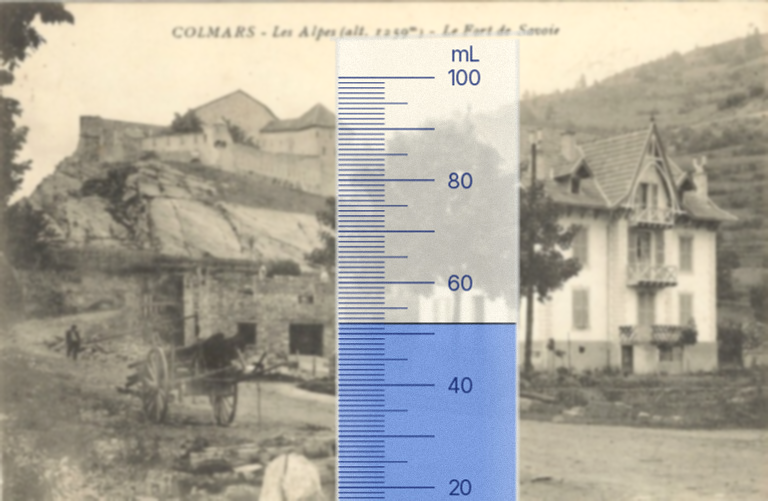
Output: mL 52
